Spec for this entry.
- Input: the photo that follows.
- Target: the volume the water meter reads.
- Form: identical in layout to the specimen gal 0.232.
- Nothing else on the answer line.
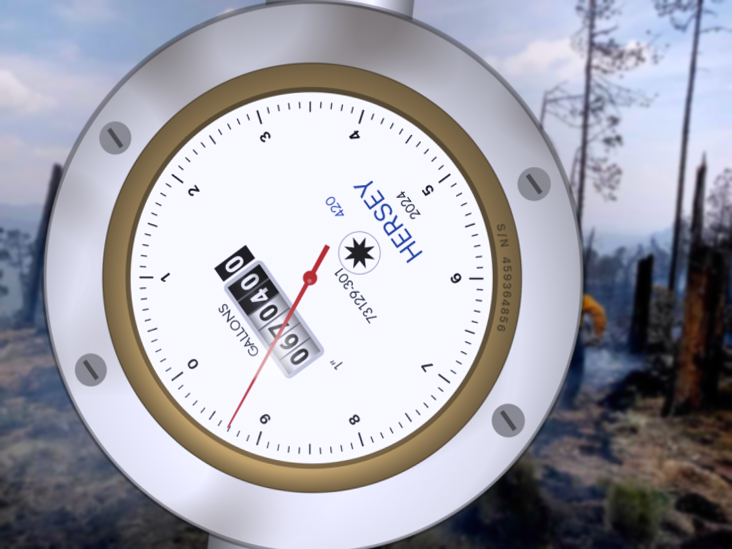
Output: gal 670399.3
